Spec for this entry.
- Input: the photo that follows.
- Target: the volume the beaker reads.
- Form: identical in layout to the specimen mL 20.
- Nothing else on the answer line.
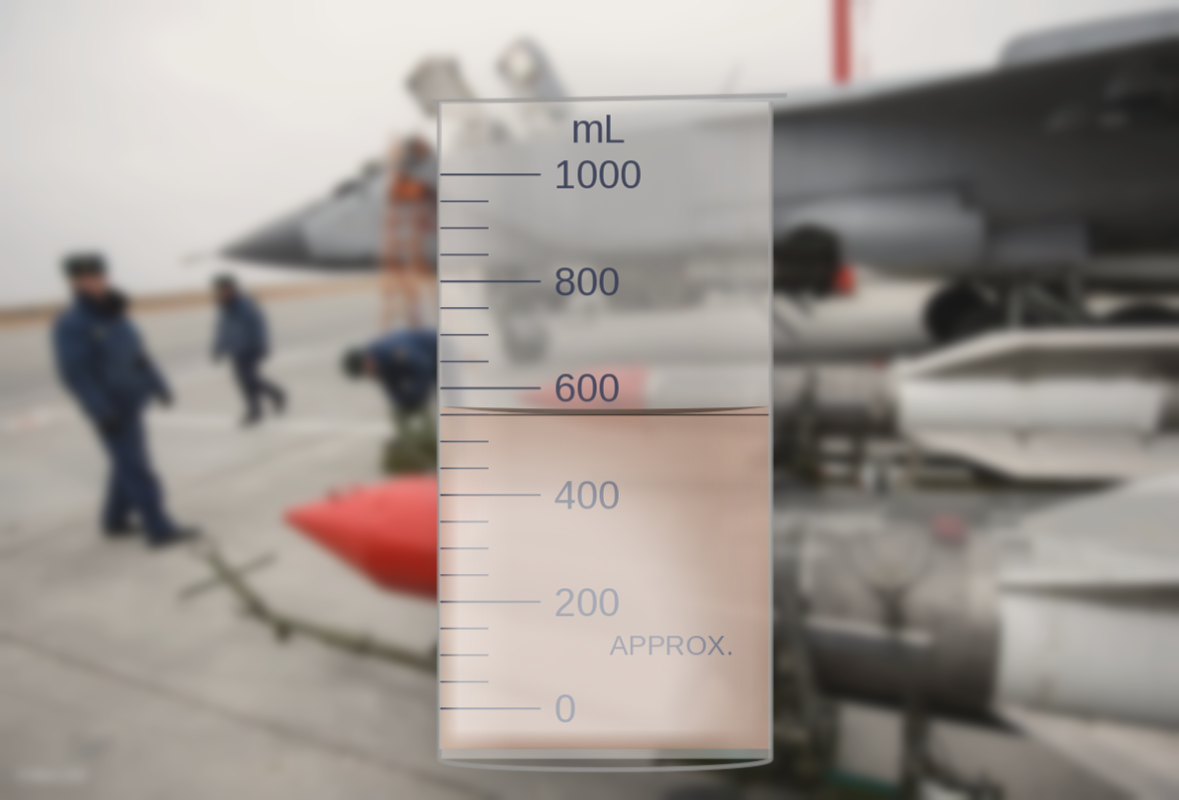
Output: mL 550
